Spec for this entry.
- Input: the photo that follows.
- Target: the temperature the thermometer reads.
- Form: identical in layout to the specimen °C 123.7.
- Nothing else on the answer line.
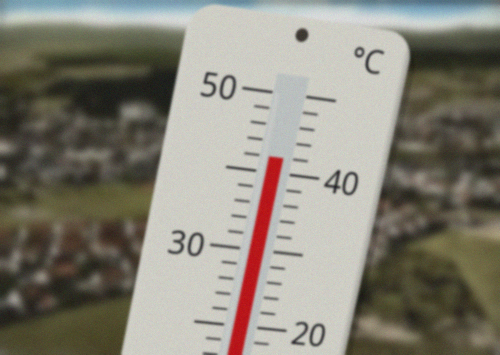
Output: °C 42
